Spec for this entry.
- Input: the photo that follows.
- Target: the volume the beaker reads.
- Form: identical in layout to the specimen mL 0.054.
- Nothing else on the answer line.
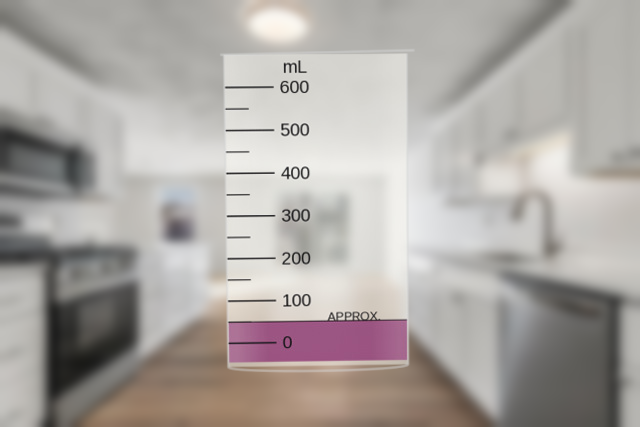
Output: mL 50
